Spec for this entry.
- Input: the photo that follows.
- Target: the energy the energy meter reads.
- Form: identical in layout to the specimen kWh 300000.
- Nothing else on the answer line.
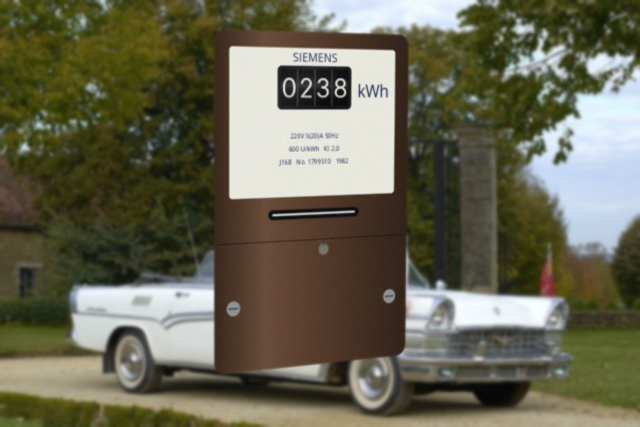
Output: kWh 238
